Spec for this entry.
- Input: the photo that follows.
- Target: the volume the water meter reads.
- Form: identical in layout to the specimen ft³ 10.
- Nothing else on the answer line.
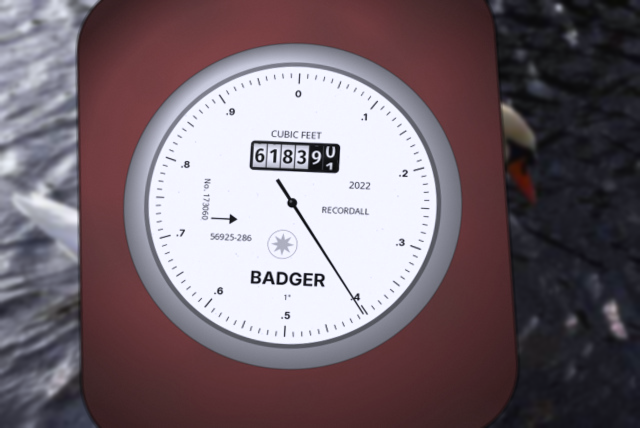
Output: ft³ 618390.40
